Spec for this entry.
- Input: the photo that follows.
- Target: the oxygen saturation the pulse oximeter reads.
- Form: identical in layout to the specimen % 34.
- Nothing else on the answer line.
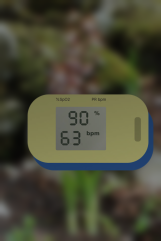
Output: % 90
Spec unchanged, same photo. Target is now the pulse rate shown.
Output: bpm 63
